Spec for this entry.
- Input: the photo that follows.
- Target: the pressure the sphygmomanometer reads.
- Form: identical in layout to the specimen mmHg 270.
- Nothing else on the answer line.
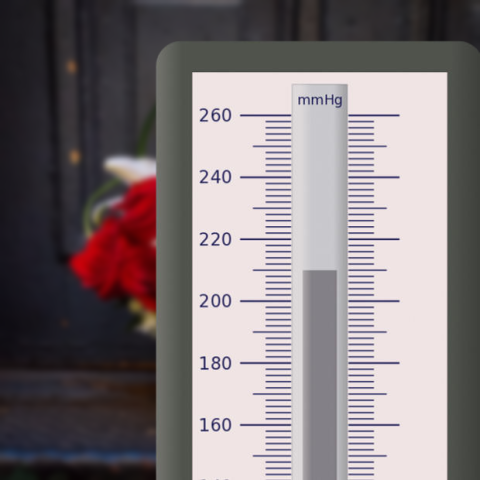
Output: mmHg 210
